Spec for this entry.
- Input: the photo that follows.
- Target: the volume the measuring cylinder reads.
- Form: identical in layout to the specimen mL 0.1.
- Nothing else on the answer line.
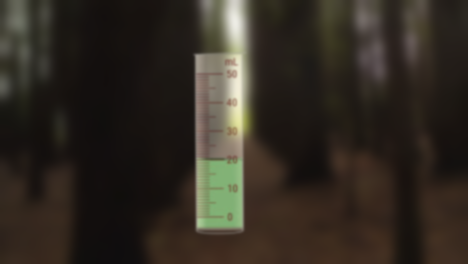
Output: mL 20
